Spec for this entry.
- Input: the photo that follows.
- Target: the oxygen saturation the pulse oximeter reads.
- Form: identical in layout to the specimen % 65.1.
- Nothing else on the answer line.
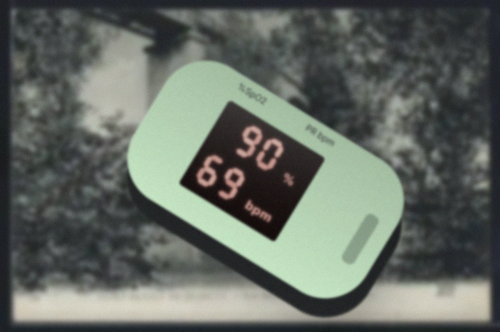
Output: % 90
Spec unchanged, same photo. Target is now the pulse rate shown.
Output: bpm 69
